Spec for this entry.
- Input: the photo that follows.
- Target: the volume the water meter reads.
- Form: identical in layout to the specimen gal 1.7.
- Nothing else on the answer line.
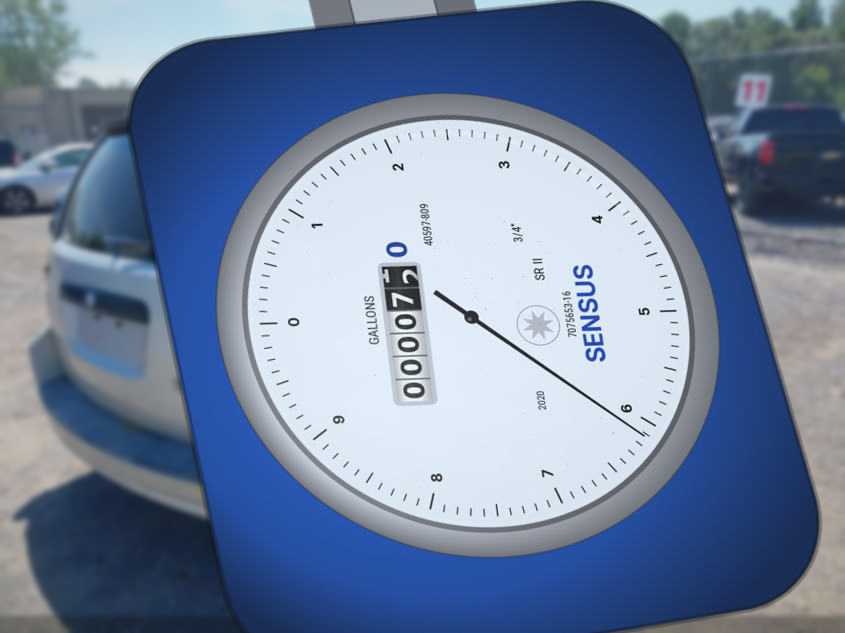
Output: gal 716.1
